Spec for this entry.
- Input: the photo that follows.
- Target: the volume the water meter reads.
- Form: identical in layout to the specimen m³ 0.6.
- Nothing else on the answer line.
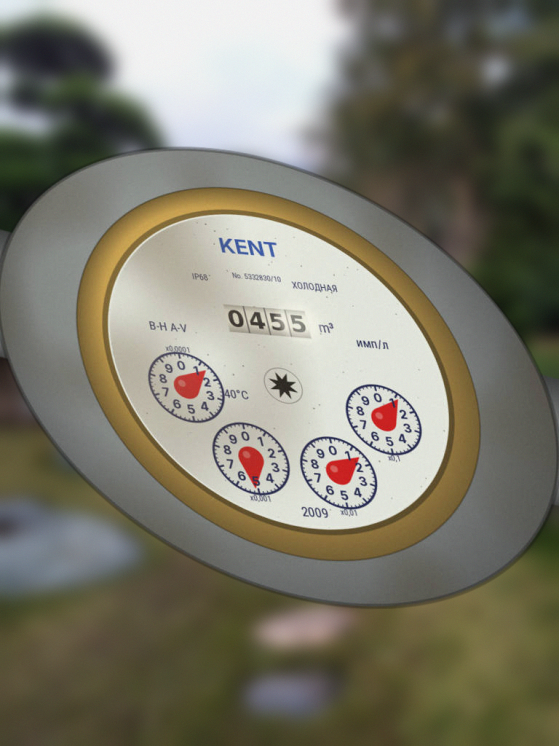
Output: m³ 455.1151
